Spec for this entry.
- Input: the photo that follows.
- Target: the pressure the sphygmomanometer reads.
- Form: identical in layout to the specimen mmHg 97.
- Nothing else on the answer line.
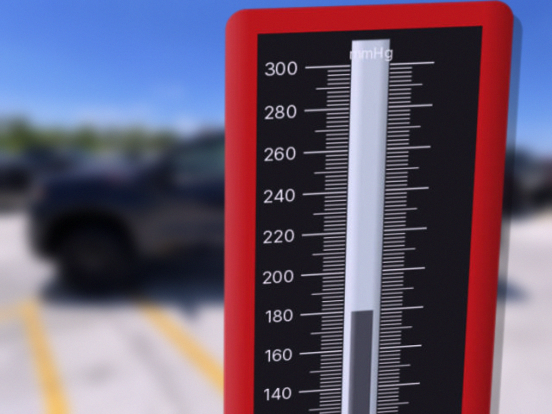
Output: mmHg 180
